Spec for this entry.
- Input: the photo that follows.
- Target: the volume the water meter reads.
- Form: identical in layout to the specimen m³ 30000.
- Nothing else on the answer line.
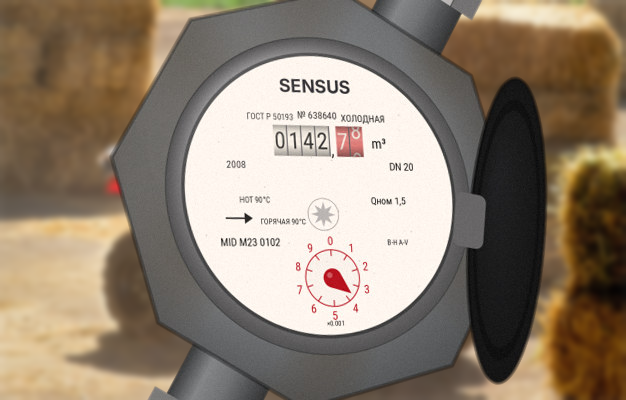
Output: m³ 142.783
